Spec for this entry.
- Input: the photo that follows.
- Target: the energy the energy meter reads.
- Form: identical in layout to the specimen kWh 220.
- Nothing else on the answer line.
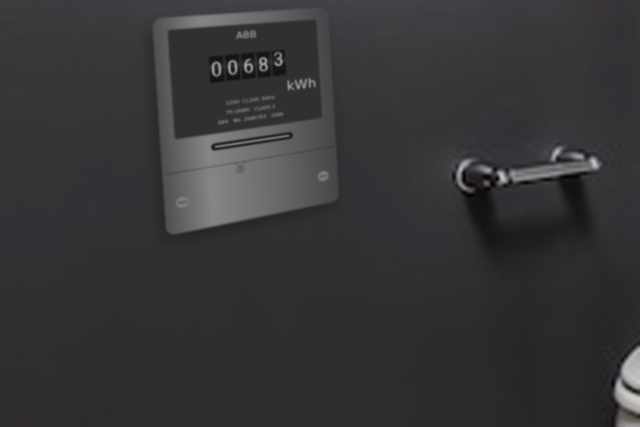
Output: kWh 683
